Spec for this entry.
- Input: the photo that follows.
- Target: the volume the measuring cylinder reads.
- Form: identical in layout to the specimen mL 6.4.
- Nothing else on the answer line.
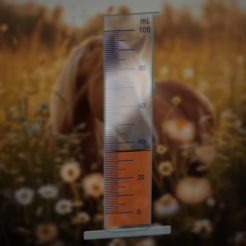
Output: mL 35
